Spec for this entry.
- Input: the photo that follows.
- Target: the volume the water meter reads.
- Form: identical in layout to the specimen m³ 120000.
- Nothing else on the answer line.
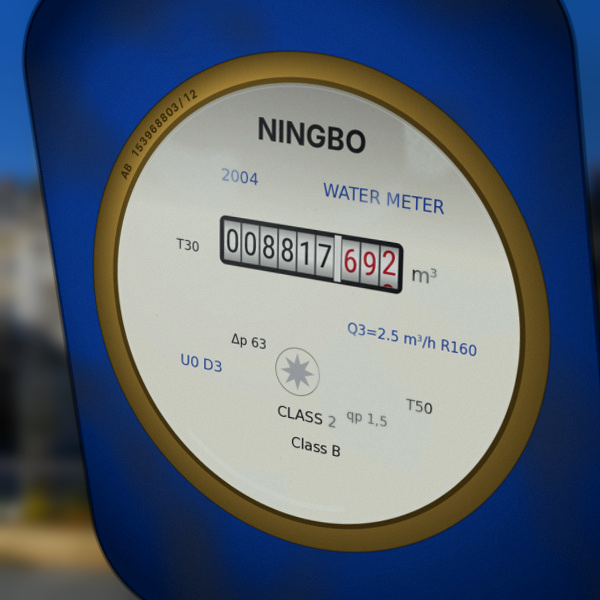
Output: m³ 8817.692
